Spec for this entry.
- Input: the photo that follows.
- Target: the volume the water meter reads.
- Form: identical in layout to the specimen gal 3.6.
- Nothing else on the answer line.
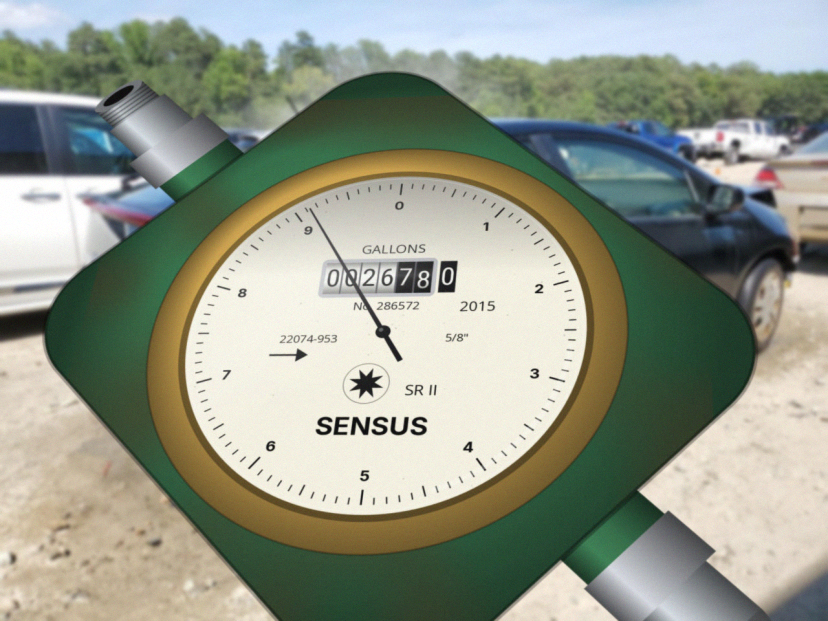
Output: gal 26779.1
